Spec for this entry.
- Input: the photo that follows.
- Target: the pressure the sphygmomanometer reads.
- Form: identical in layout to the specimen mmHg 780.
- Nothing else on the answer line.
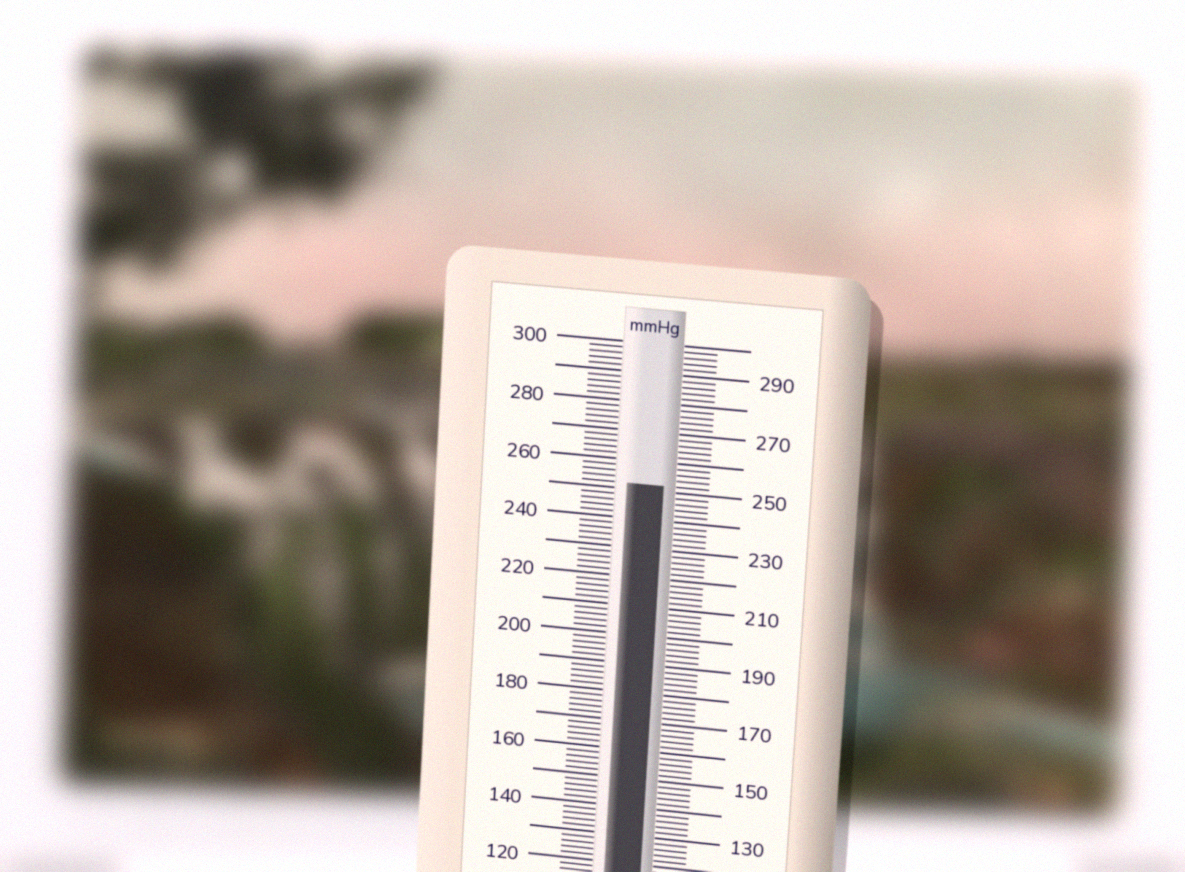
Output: mmHg 252
